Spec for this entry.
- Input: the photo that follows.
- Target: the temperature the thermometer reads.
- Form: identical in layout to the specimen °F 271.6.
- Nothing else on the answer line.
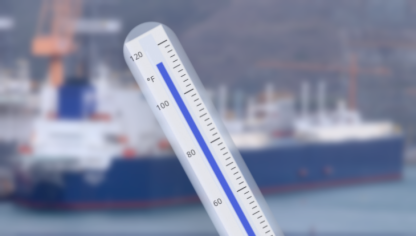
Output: °F 114
